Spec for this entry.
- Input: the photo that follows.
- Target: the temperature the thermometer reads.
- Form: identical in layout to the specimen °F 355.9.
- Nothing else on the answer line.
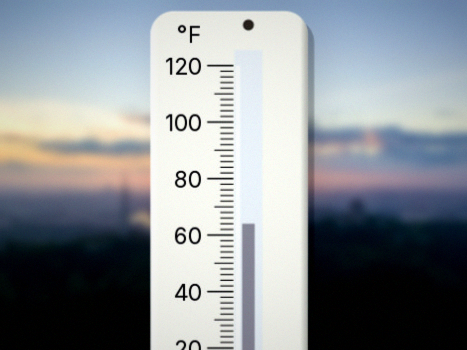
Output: °F 64
